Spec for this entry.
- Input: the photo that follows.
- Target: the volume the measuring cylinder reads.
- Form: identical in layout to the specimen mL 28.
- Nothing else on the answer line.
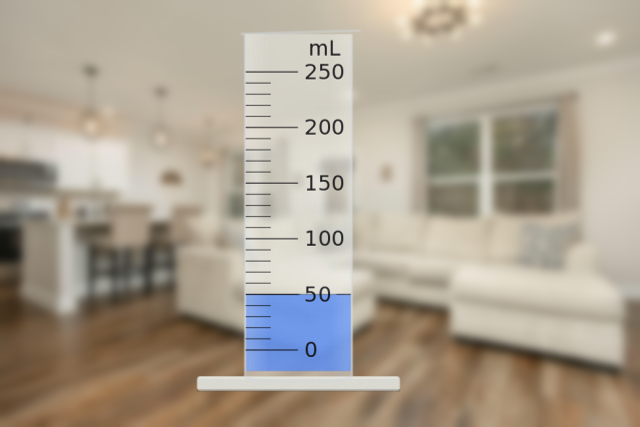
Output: mL 50
